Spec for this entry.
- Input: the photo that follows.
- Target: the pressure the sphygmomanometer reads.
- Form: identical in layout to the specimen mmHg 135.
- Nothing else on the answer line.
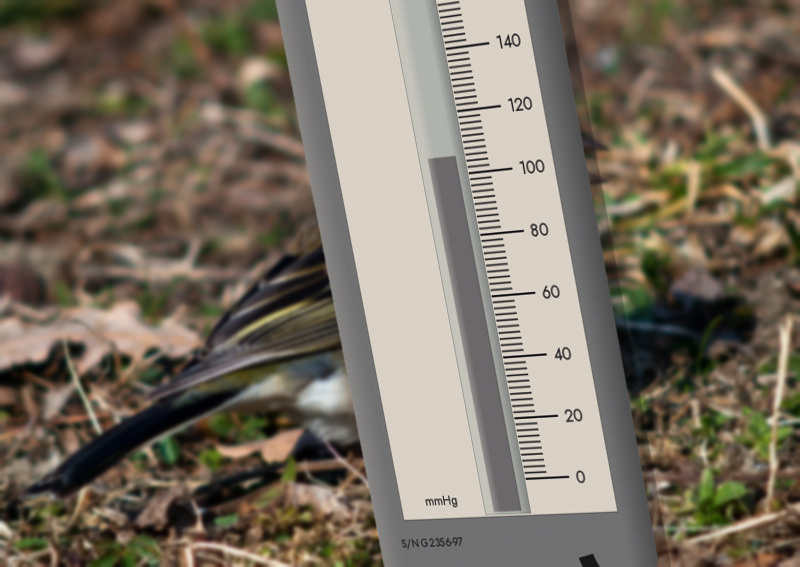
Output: mmHg 106
